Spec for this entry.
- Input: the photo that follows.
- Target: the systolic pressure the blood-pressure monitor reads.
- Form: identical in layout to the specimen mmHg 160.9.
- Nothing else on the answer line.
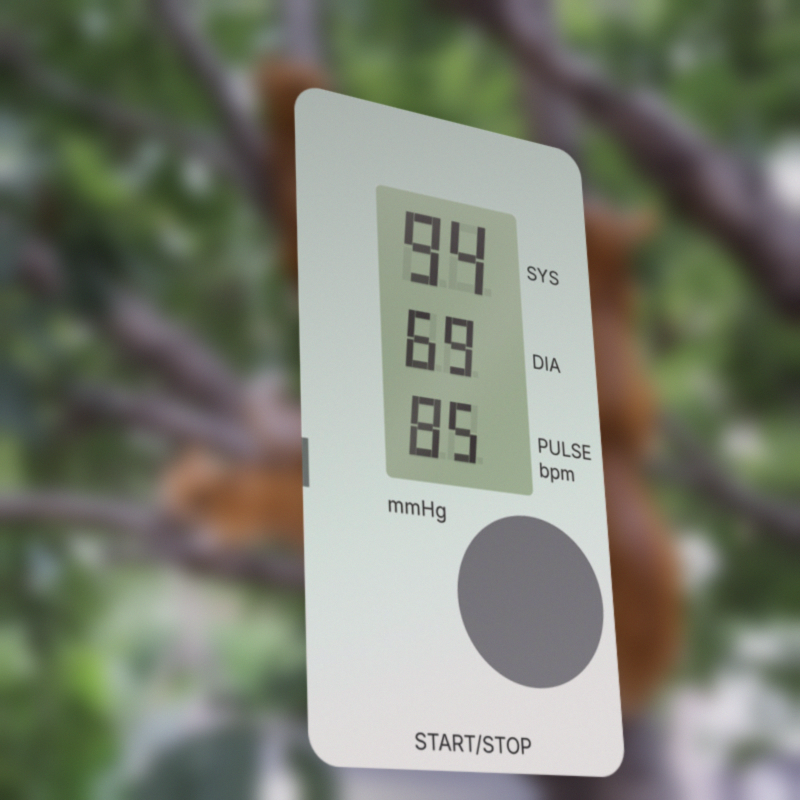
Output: mmHg 94
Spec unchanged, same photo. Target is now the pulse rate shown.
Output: bpm 85
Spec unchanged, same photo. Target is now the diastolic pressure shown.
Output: mmHg 69
